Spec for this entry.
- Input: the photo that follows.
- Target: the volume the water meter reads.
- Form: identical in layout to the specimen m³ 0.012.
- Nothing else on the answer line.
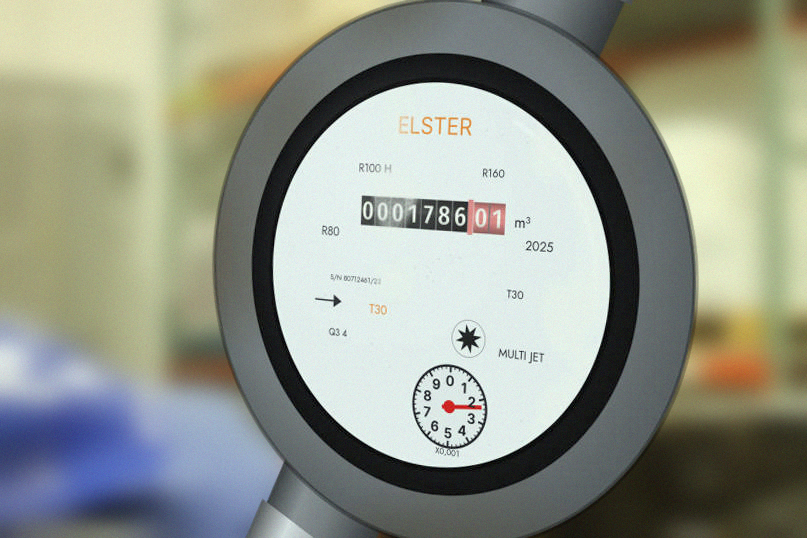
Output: m³ 1786.012
